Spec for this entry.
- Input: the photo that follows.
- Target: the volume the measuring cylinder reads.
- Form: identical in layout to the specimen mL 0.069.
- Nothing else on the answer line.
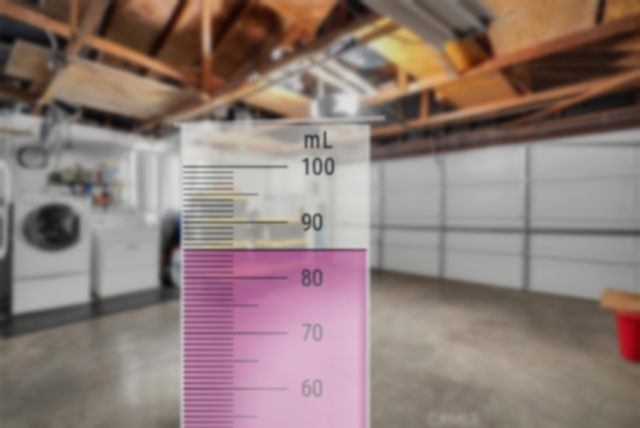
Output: mL 85
